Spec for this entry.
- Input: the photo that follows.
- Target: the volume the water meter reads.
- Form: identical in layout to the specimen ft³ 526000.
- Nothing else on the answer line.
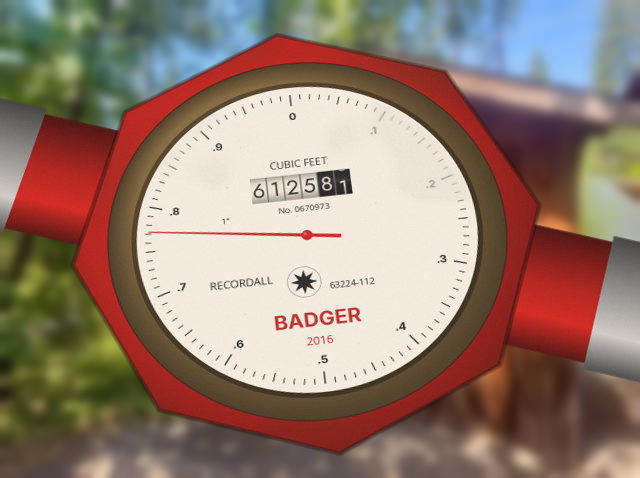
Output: ft³ 612580.77
